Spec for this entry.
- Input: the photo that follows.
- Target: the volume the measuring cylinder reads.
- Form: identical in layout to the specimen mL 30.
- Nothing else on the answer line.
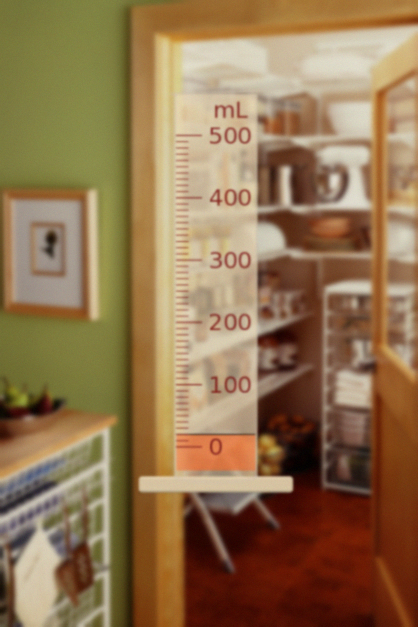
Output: mL 20
